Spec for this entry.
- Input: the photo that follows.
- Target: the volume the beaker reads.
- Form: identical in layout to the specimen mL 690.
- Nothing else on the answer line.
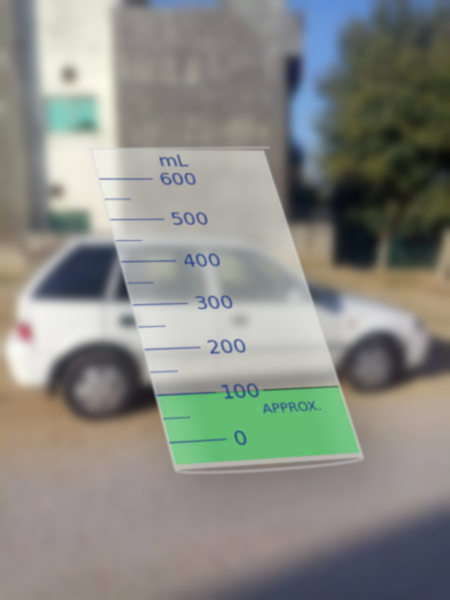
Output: mL 100
